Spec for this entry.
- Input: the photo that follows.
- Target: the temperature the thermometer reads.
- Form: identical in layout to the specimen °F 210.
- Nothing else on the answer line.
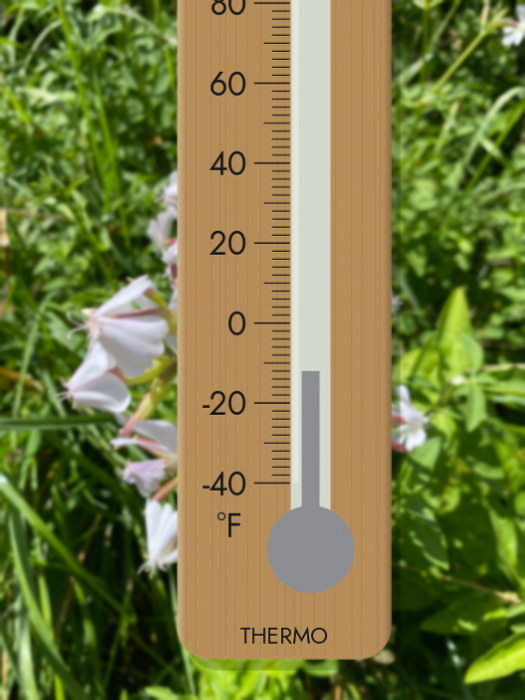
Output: °F -12
